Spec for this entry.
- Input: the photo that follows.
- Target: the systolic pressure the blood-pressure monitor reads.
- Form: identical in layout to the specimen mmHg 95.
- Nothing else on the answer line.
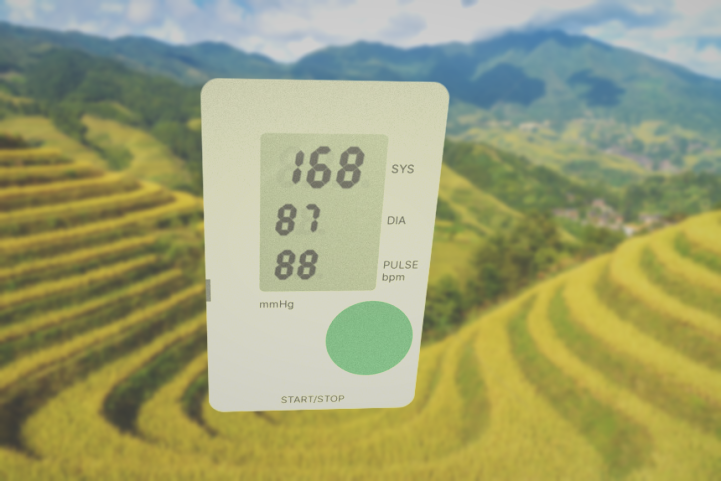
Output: mmHg 168
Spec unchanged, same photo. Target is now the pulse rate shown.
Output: bpm 88
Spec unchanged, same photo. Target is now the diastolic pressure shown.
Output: mmHg 87
